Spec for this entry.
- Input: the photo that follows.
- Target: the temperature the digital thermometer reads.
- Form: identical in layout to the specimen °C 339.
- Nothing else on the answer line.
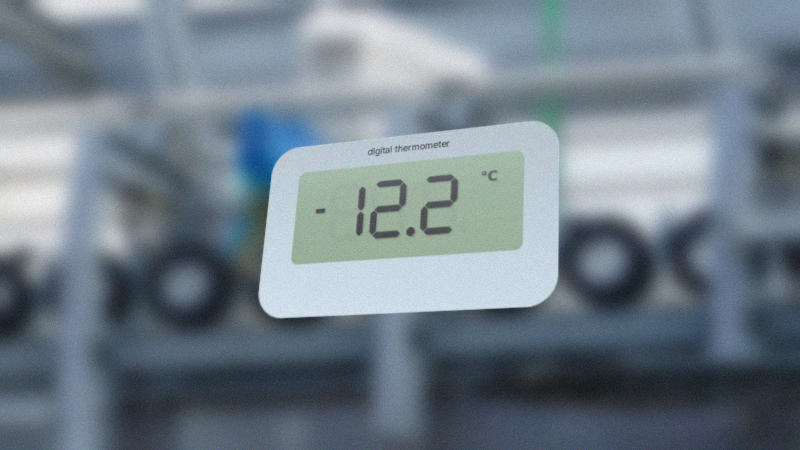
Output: °C -12.2
